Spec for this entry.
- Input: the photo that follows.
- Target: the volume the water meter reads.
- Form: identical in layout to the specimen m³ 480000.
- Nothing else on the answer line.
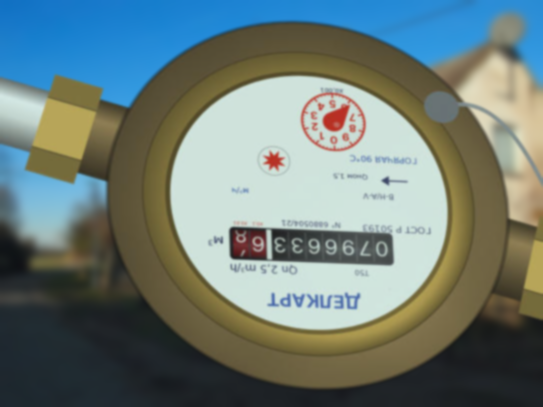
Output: m³ 796633.676
